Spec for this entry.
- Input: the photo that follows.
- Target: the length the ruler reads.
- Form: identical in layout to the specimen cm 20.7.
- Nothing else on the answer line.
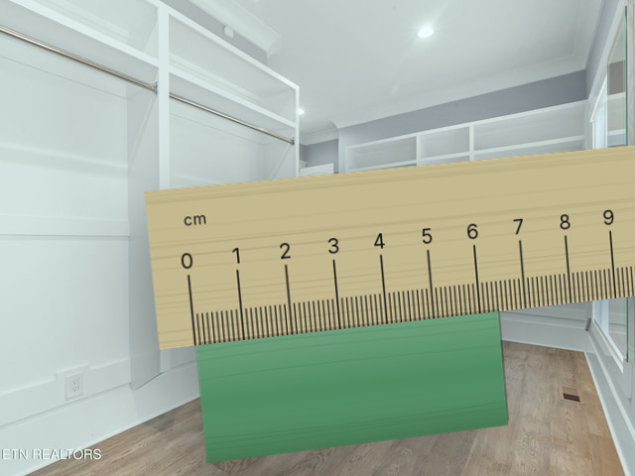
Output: cm 6.4
